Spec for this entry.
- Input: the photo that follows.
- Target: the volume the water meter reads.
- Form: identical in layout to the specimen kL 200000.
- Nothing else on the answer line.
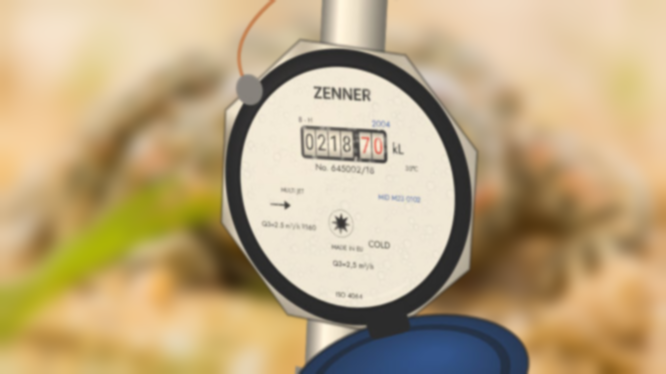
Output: kL 218.70
